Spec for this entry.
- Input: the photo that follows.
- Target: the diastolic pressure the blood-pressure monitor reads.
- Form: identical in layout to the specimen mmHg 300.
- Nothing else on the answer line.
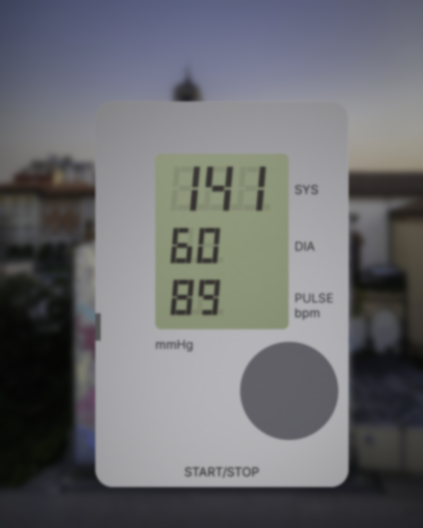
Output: mmHg 60
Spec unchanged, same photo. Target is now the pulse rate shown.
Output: bpm 89
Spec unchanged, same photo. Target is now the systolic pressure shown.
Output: mmHg 141
